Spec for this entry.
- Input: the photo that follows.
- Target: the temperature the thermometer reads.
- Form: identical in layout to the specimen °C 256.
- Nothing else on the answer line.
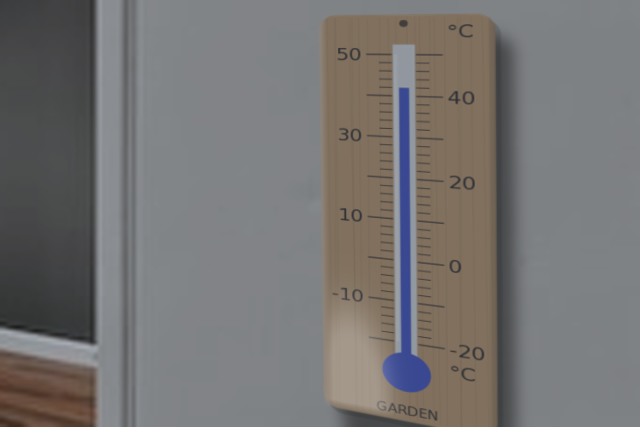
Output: °C 42
